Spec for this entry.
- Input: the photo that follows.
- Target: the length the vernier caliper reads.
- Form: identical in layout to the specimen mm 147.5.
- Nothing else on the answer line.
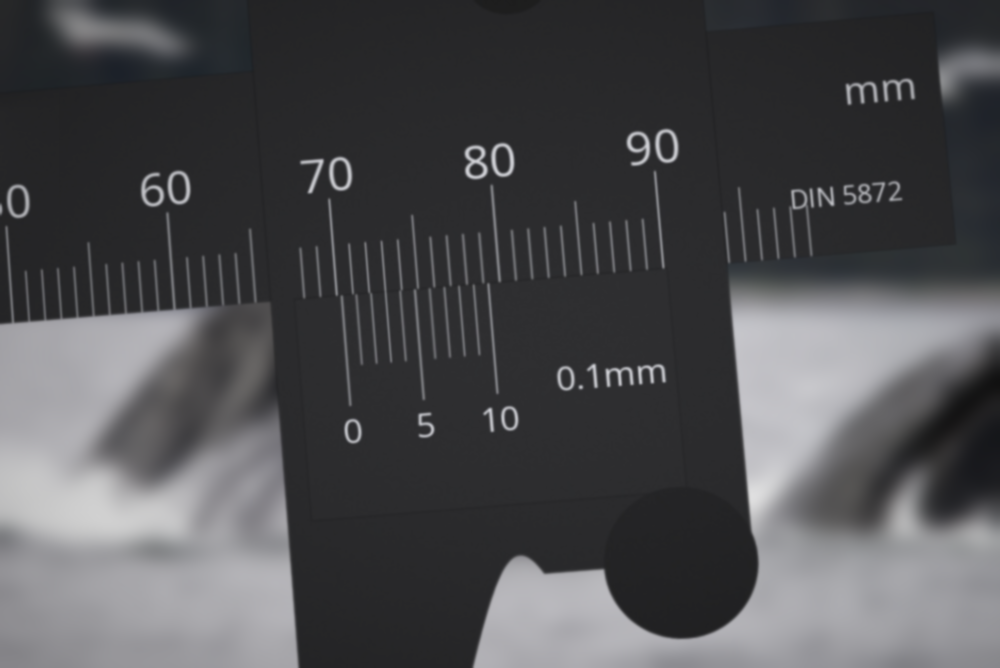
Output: mm 70.3
